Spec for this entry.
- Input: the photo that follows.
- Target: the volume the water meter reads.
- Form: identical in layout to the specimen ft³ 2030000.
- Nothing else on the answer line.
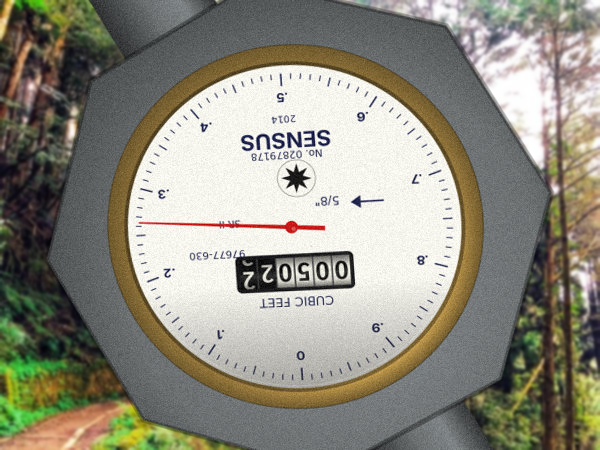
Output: ft³ 5022.26
